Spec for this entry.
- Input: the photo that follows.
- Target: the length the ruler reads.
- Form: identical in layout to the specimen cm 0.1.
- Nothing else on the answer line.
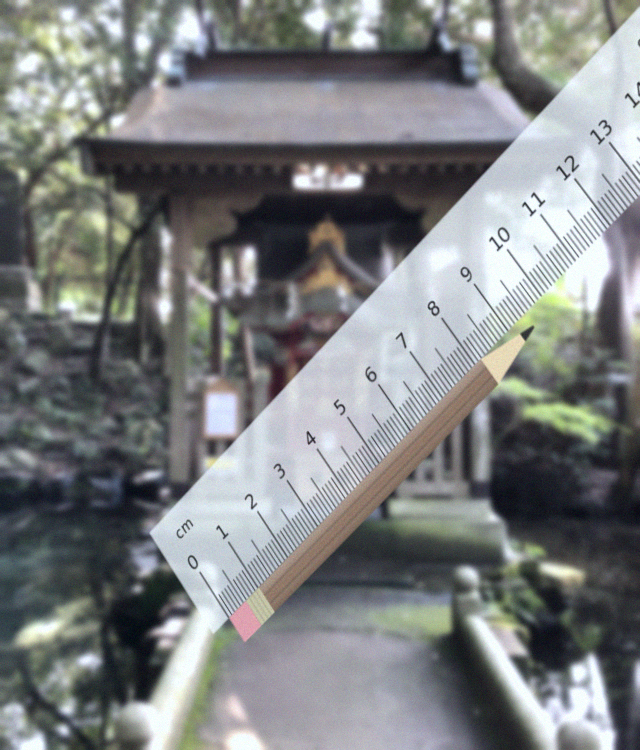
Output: cm 9.5
